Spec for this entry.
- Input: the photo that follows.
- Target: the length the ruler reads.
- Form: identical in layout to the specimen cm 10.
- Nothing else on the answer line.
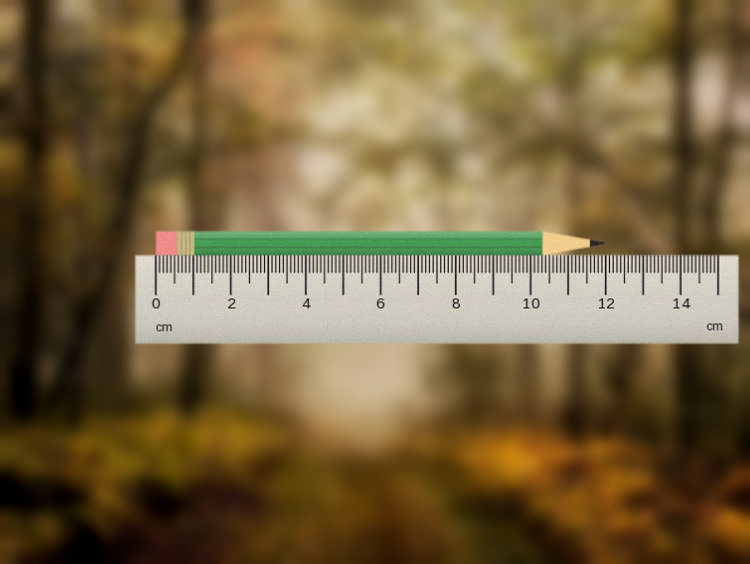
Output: cm 12
